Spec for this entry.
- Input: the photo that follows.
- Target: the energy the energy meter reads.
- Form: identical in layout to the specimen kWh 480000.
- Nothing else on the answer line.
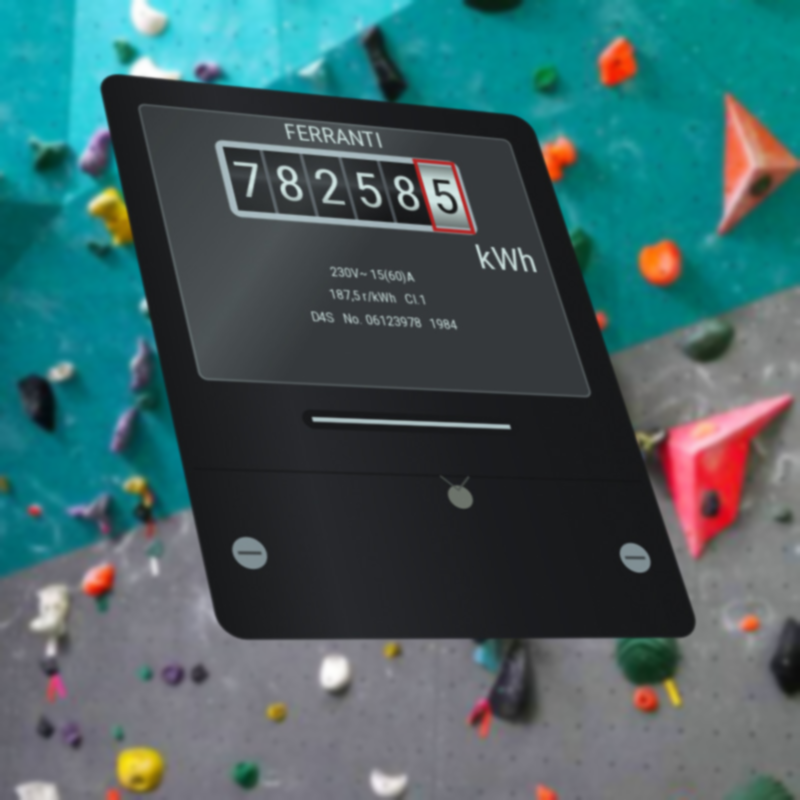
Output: kWh 78258.5
